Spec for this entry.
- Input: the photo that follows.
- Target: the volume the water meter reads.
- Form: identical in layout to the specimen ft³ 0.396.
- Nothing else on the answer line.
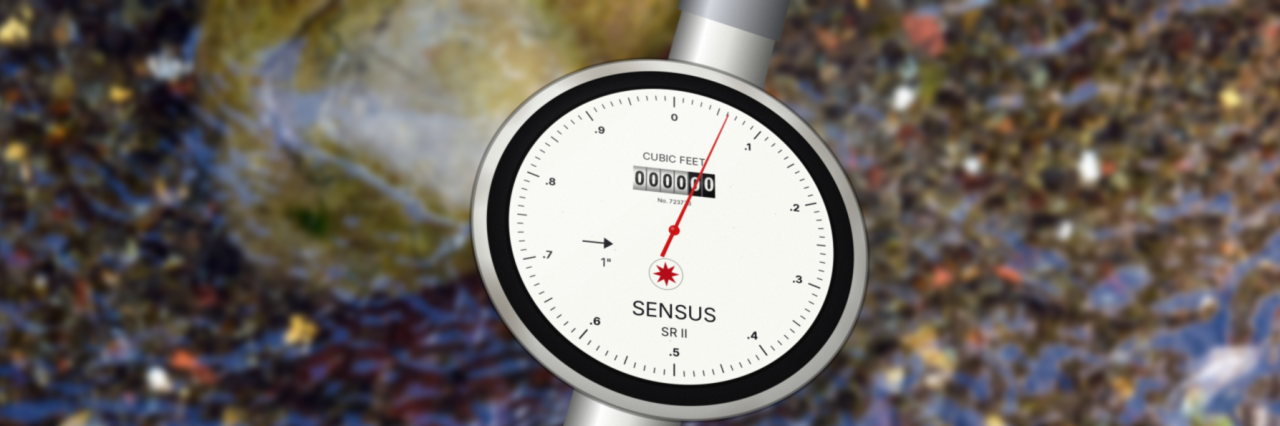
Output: ft³ 0.06
